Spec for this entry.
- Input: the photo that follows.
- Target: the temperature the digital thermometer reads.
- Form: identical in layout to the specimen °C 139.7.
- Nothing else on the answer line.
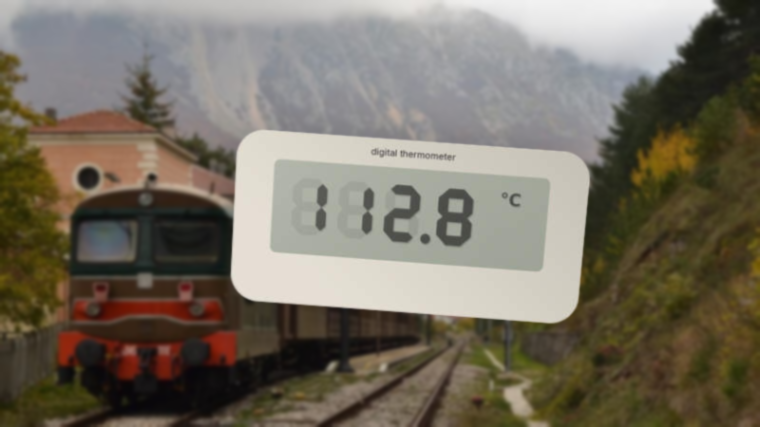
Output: °C 112.8
